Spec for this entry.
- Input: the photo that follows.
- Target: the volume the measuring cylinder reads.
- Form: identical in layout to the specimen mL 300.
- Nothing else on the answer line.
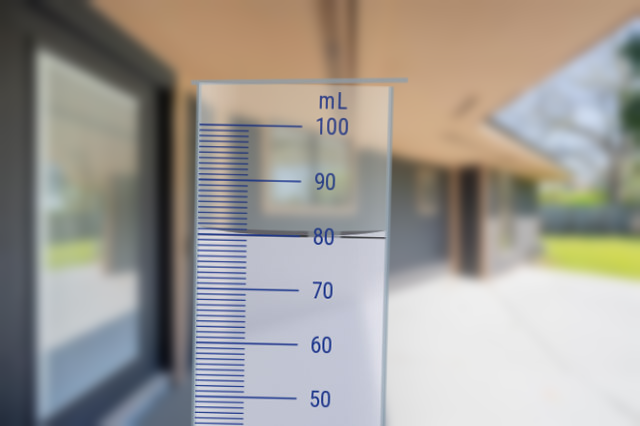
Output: mL 80
